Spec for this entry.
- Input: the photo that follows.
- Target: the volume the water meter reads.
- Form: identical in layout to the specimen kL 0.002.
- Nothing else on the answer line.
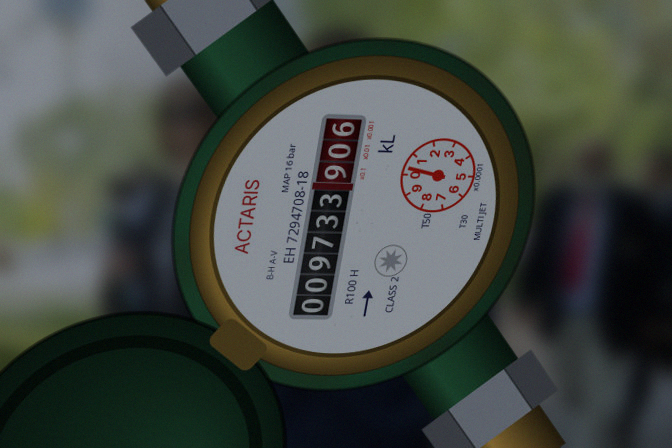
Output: kL 9733.9060
